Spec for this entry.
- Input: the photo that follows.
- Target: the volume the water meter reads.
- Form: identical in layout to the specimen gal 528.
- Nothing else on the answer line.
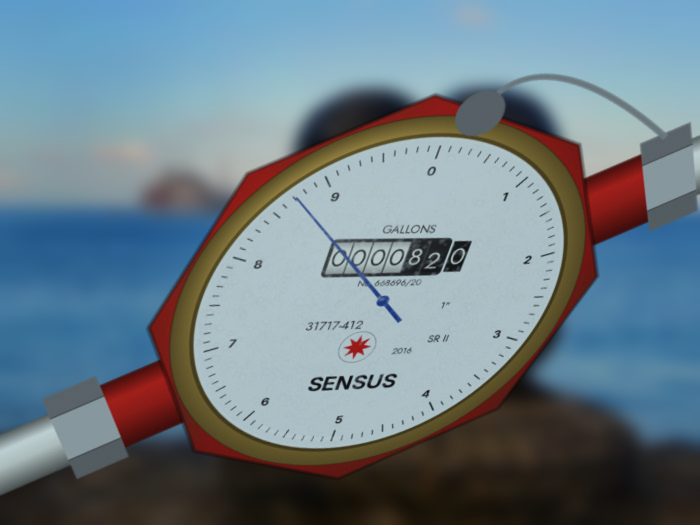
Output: gal 818.7
